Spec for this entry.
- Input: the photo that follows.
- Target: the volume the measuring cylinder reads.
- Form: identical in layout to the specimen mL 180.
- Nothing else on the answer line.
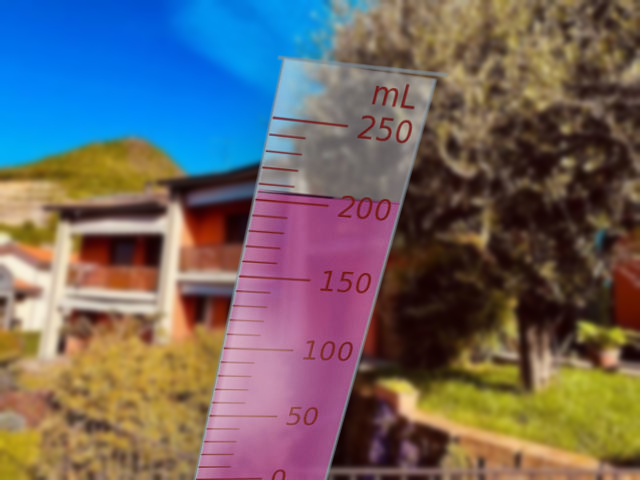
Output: mL 205
